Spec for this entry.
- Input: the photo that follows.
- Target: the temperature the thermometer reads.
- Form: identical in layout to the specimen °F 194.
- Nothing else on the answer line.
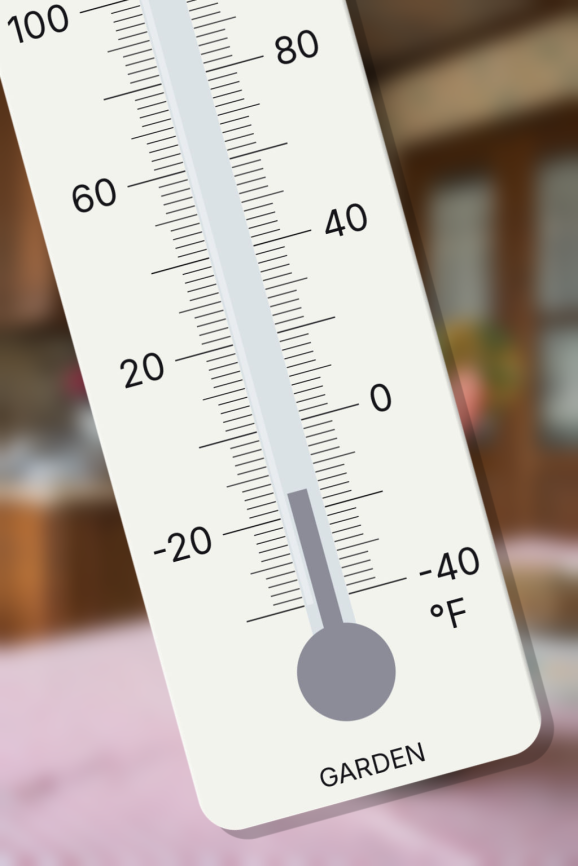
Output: °F -15
